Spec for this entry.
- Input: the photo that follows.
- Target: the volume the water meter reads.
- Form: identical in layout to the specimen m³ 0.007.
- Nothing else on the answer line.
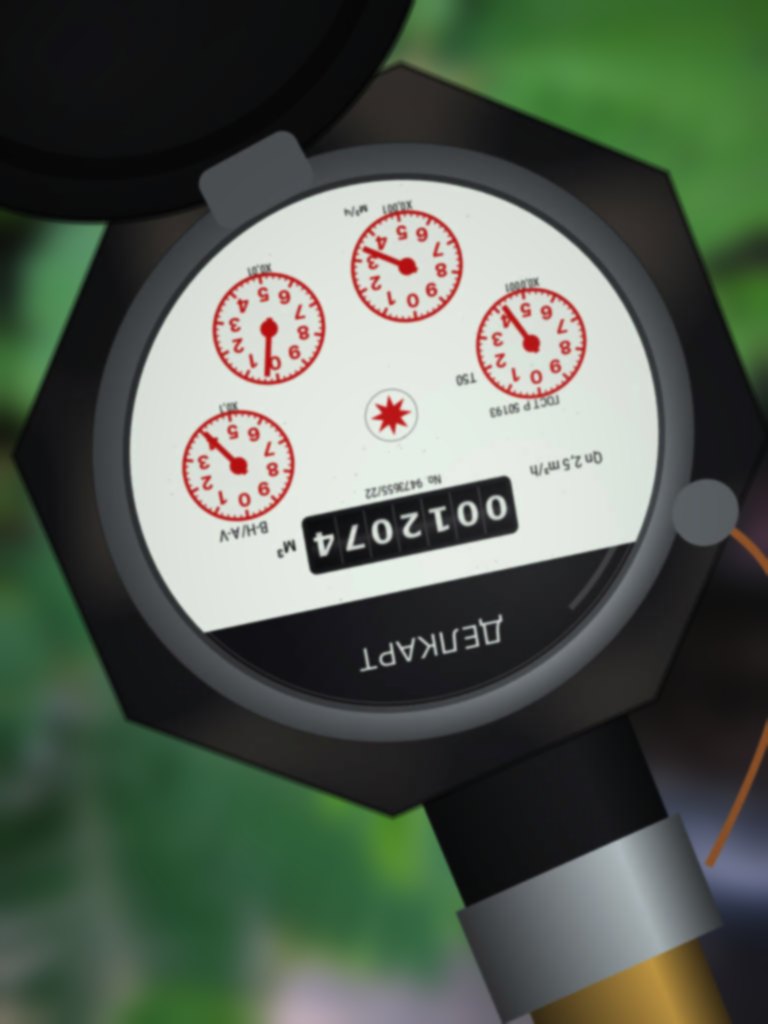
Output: m³ 12074.4034
